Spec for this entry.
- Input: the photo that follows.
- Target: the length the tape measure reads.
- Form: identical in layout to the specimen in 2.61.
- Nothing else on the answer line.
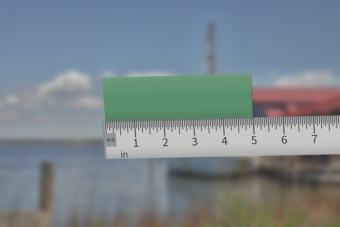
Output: in 5
